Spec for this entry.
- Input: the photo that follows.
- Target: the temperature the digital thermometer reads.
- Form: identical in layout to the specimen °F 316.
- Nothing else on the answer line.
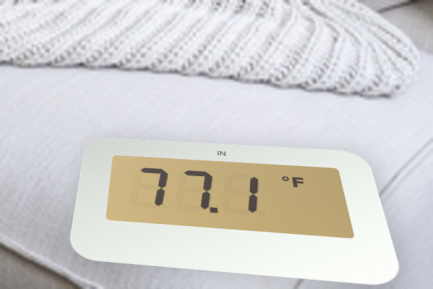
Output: °F 77.1
